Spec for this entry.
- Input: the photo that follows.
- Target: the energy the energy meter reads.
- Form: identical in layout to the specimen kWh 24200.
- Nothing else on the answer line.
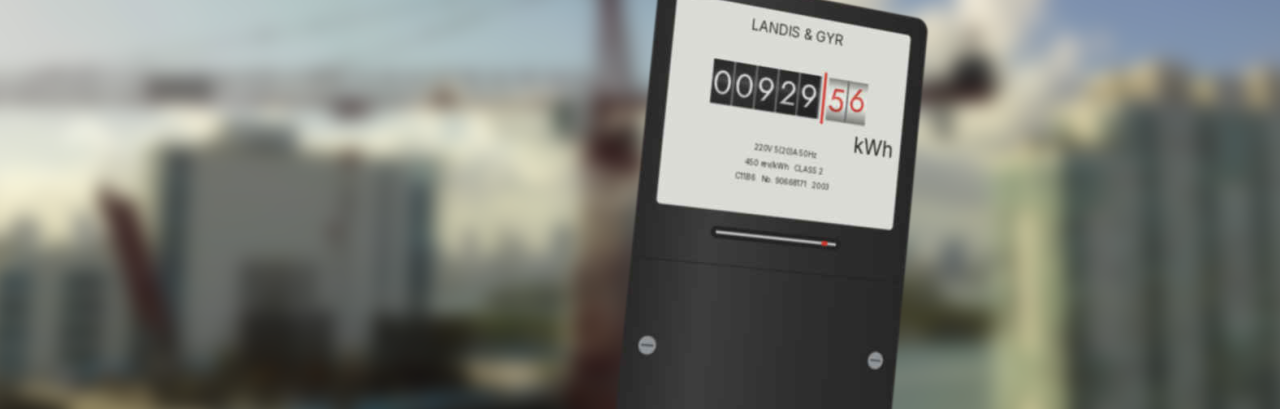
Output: kWh 929.56
